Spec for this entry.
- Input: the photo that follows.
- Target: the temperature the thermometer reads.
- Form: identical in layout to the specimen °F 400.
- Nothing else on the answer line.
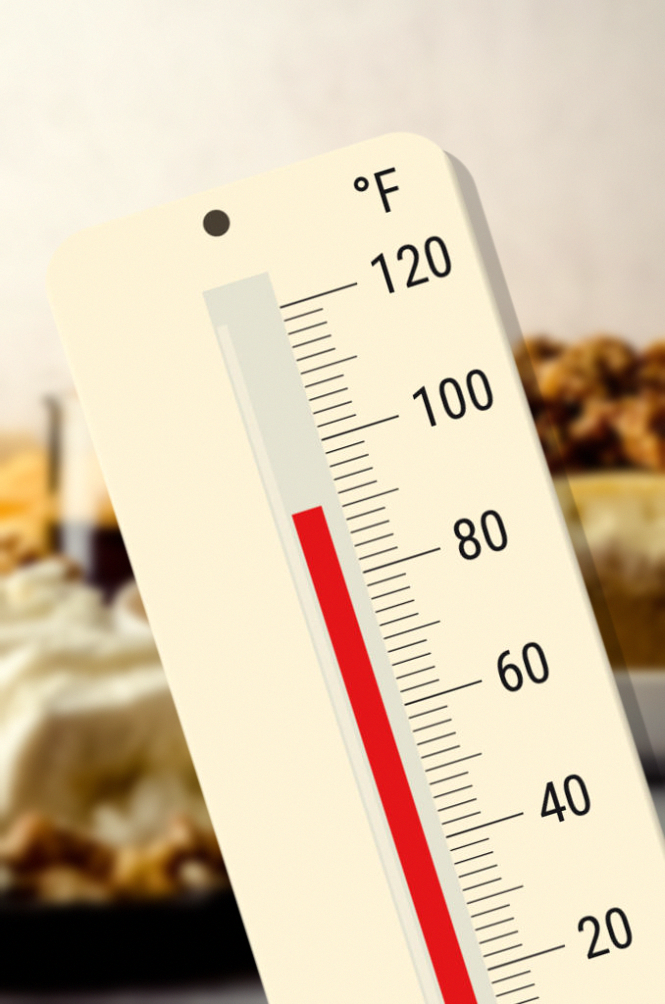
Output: °F 91
